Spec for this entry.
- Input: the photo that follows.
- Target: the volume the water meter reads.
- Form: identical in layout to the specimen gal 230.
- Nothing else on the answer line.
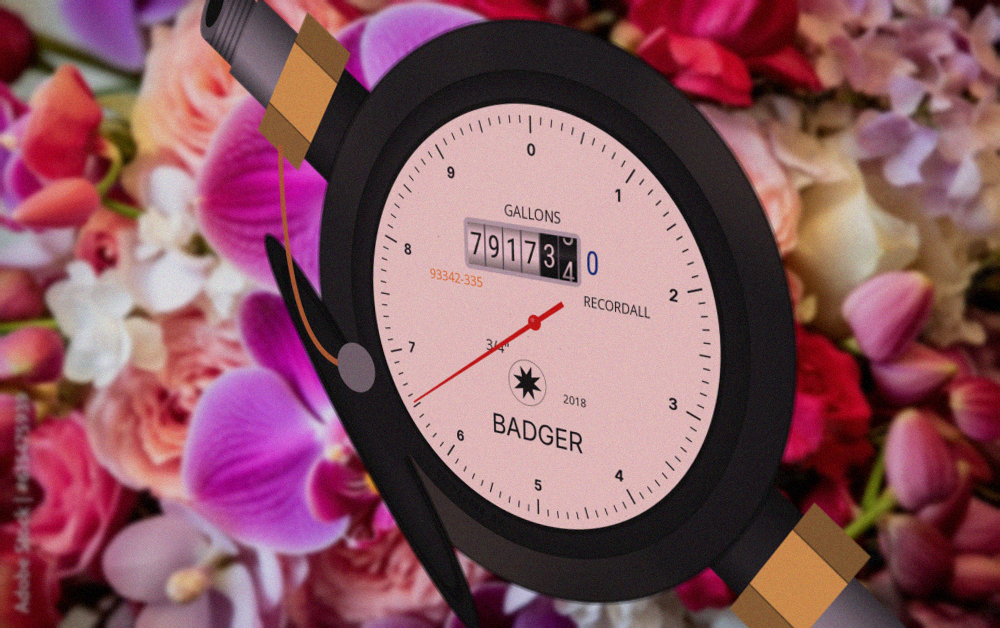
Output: gal 7917336.5
